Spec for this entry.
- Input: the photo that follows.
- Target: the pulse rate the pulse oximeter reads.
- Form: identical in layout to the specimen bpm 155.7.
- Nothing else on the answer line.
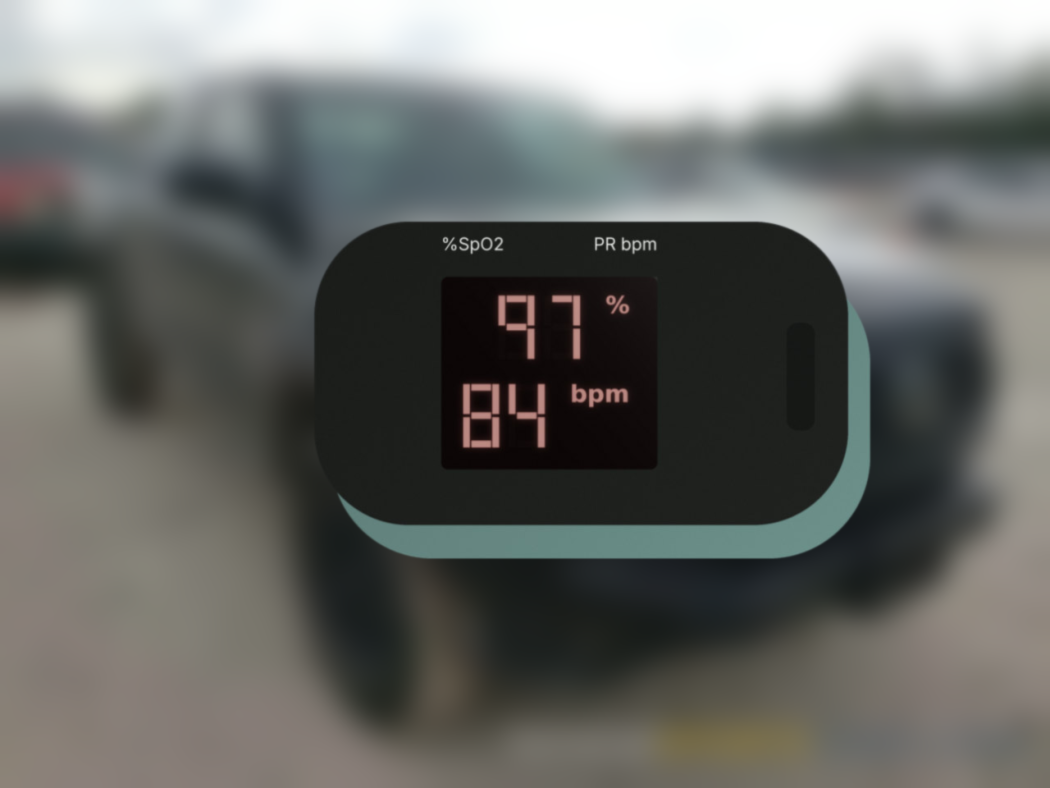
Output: bpm 84
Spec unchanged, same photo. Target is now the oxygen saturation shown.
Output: % 97
